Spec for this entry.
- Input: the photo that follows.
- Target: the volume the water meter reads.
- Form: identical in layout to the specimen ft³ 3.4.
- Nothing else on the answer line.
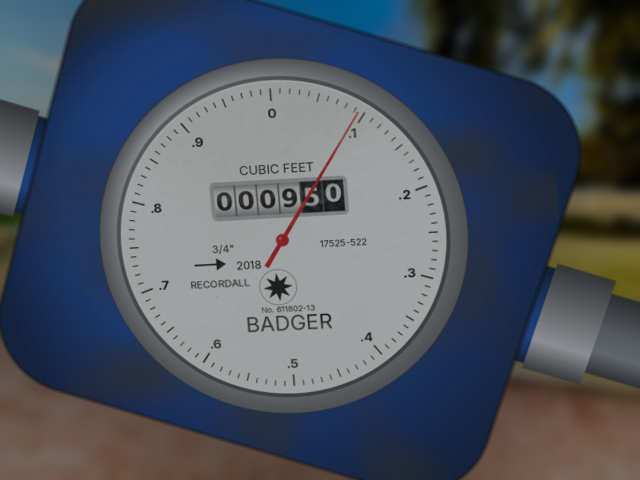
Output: ft³ 950.09
